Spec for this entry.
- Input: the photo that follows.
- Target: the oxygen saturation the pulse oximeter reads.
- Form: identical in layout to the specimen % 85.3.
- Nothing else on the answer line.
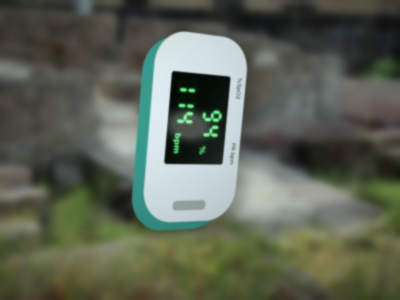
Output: % 94
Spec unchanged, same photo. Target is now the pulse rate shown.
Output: bpm 114
